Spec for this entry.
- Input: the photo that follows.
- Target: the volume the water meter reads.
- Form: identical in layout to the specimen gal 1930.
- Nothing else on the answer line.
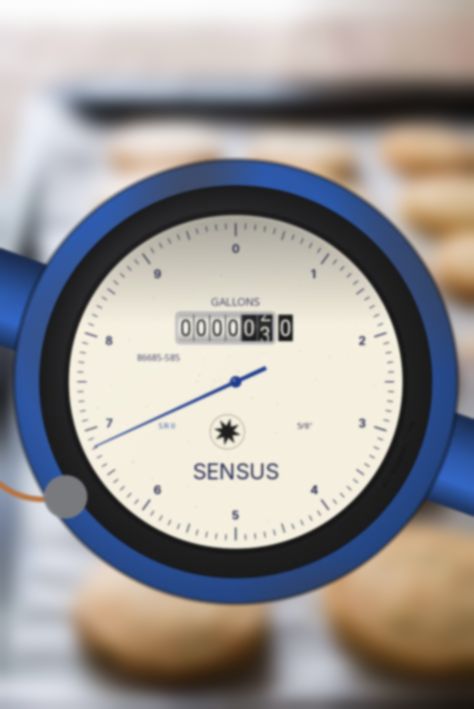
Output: gal 26.8
